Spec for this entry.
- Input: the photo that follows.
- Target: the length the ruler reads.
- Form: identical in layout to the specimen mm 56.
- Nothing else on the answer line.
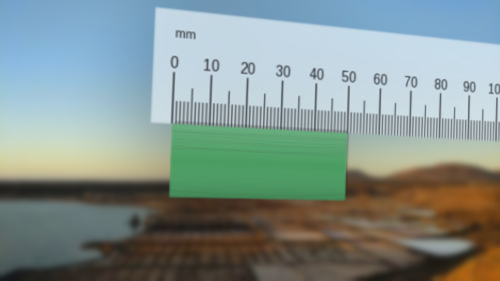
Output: mm 50
